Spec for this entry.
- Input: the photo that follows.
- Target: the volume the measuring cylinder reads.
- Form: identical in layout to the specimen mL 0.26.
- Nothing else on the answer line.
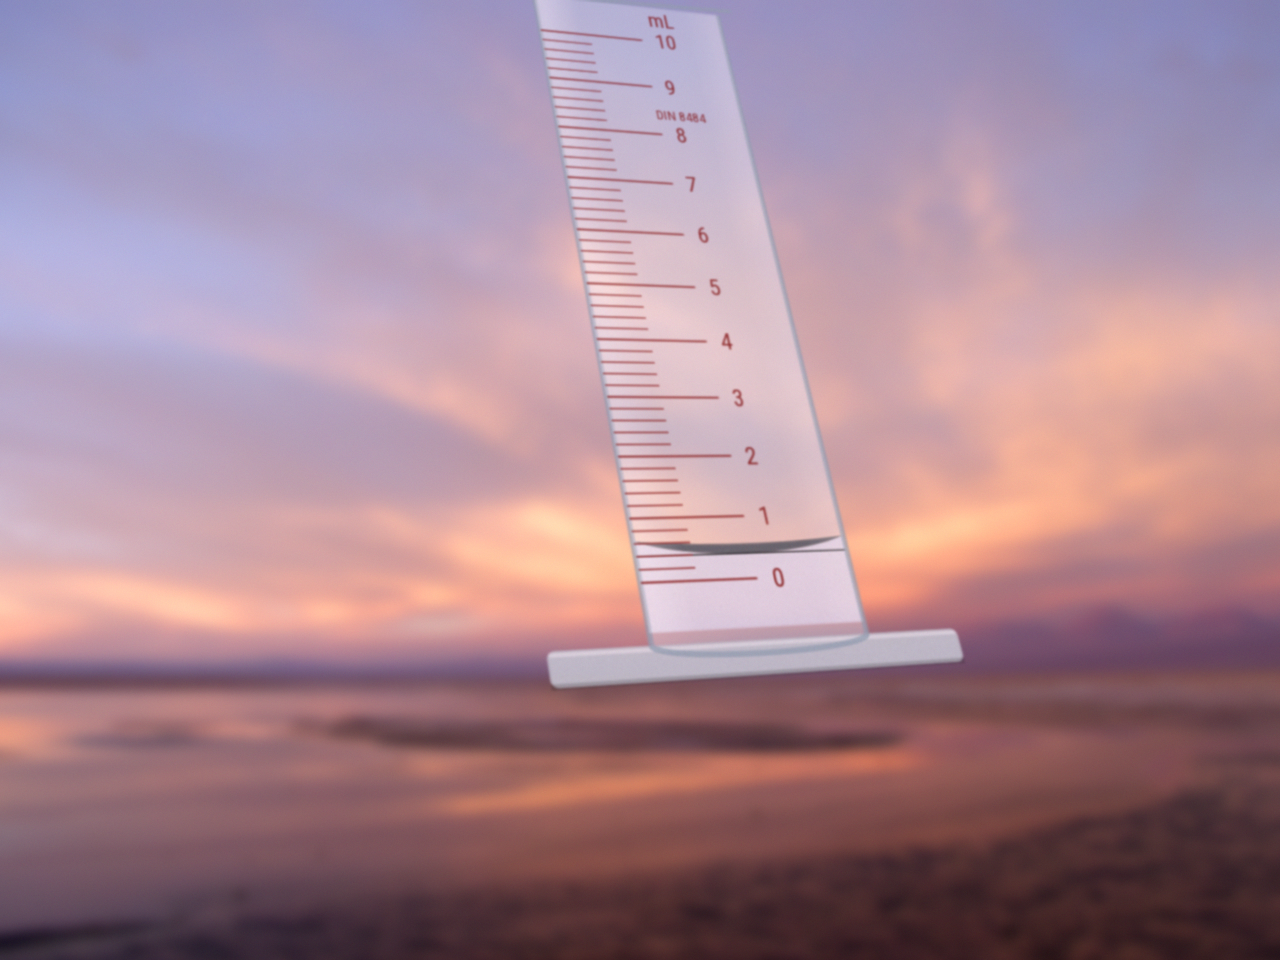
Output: mL 0.4
